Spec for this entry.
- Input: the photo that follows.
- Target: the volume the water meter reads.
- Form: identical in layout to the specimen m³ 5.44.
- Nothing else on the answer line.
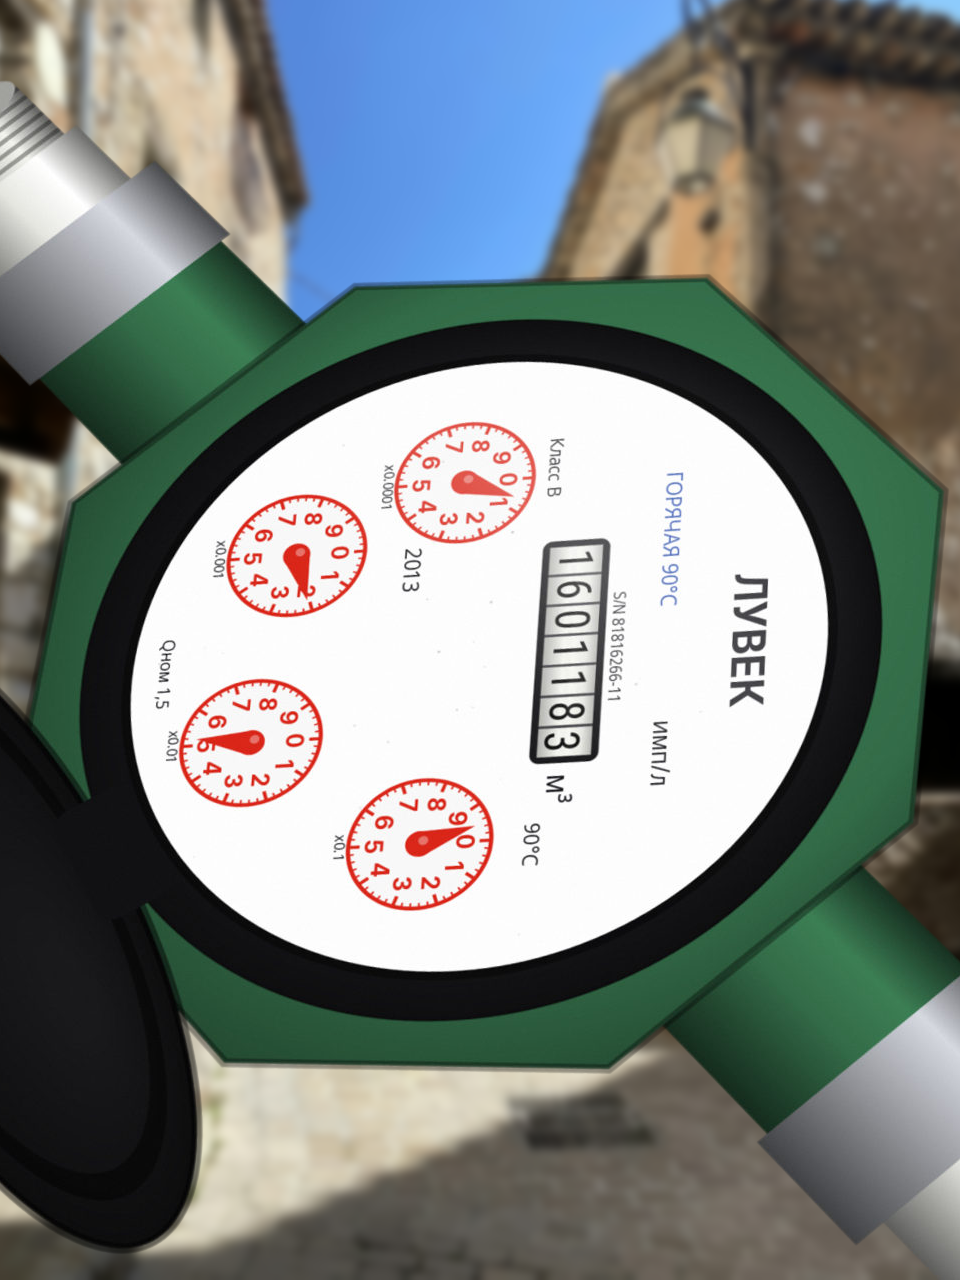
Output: m³ 1601182.9520
